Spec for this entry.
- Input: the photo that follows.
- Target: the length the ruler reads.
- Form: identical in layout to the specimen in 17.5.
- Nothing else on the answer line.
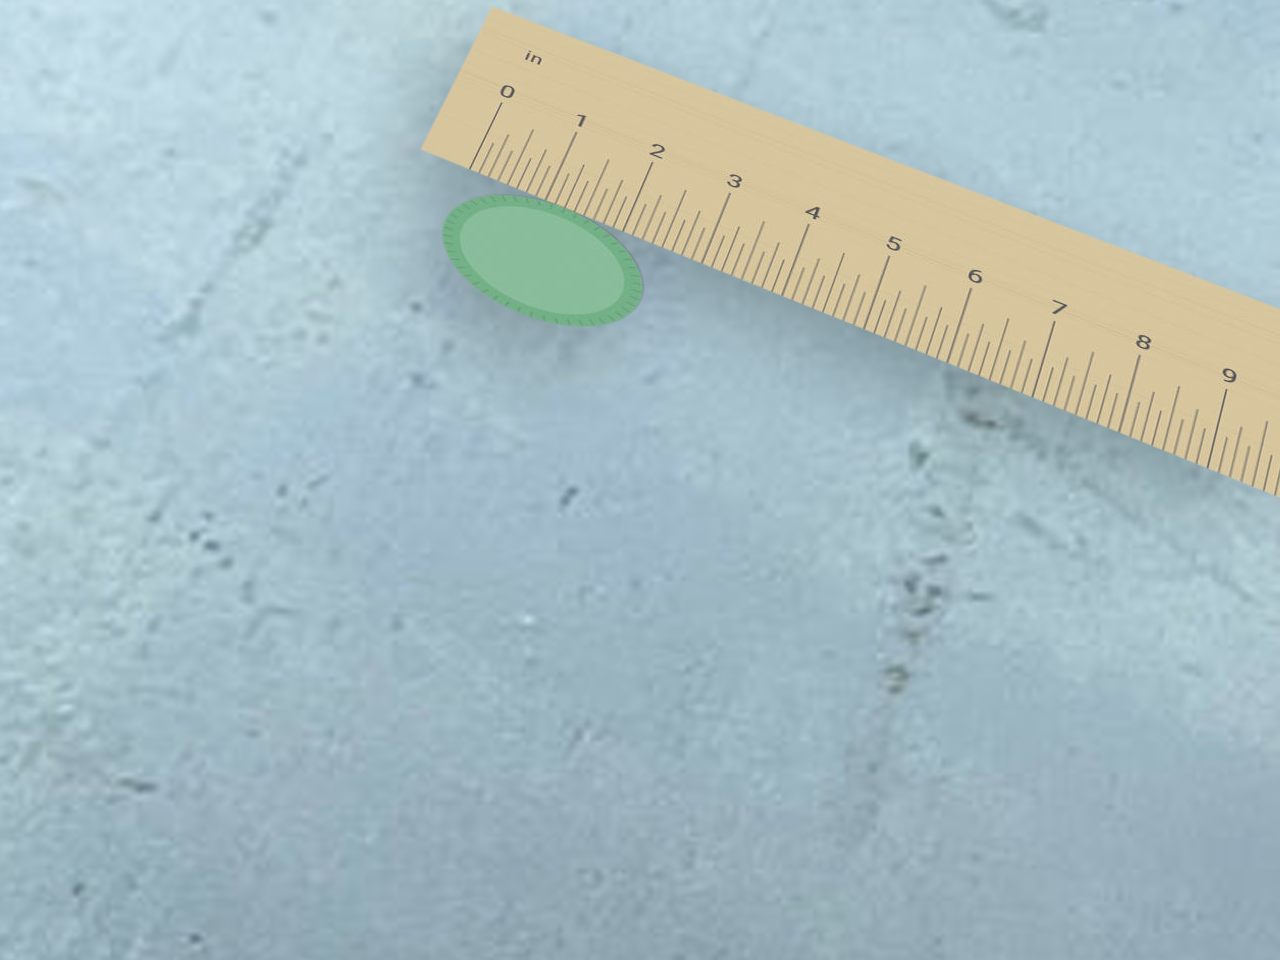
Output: in 2.5
